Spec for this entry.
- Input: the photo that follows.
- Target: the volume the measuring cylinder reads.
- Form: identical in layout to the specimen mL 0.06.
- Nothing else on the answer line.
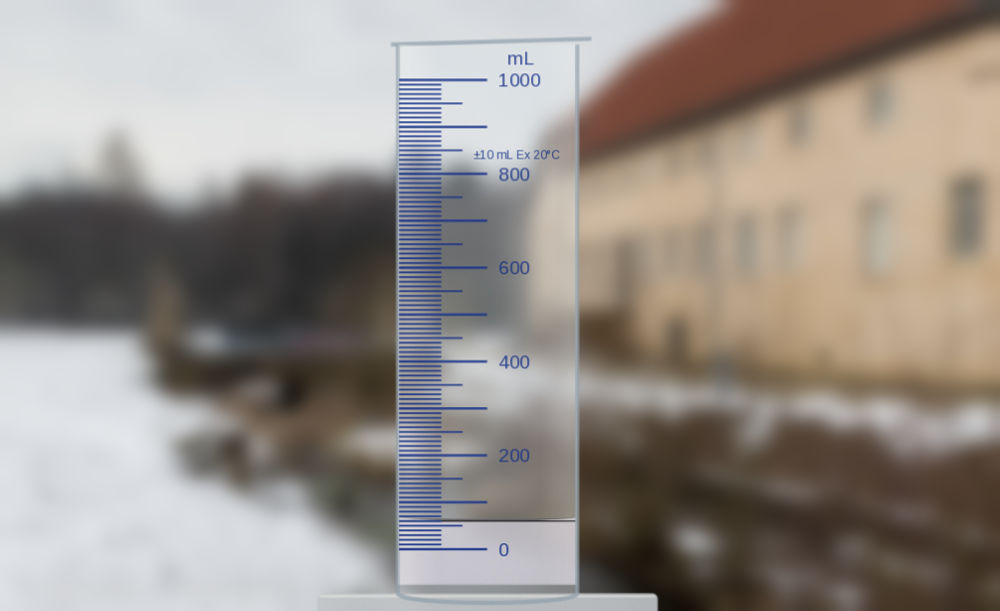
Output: mL 60
